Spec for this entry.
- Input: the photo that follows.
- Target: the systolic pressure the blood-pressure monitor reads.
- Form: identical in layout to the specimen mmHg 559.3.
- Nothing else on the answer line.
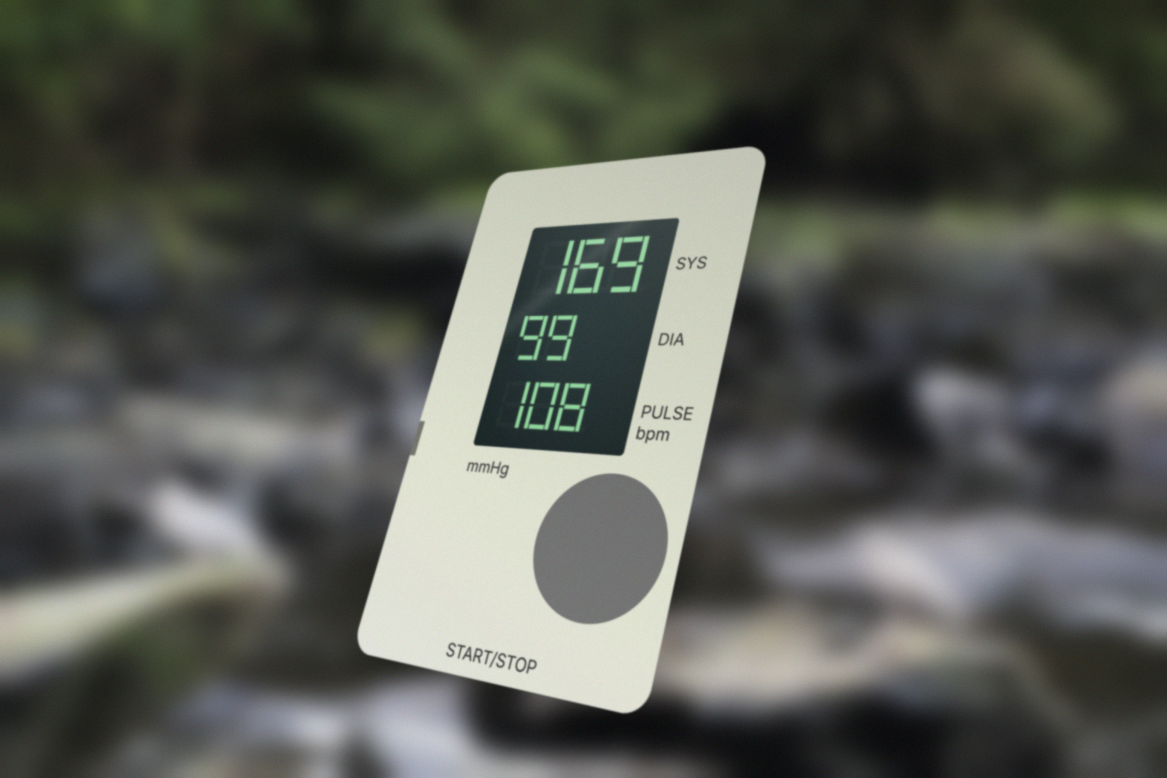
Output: mmHg 169
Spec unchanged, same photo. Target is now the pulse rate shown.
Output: bpm 108
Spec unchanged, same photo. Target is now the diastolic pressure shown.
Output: mmHg 99
